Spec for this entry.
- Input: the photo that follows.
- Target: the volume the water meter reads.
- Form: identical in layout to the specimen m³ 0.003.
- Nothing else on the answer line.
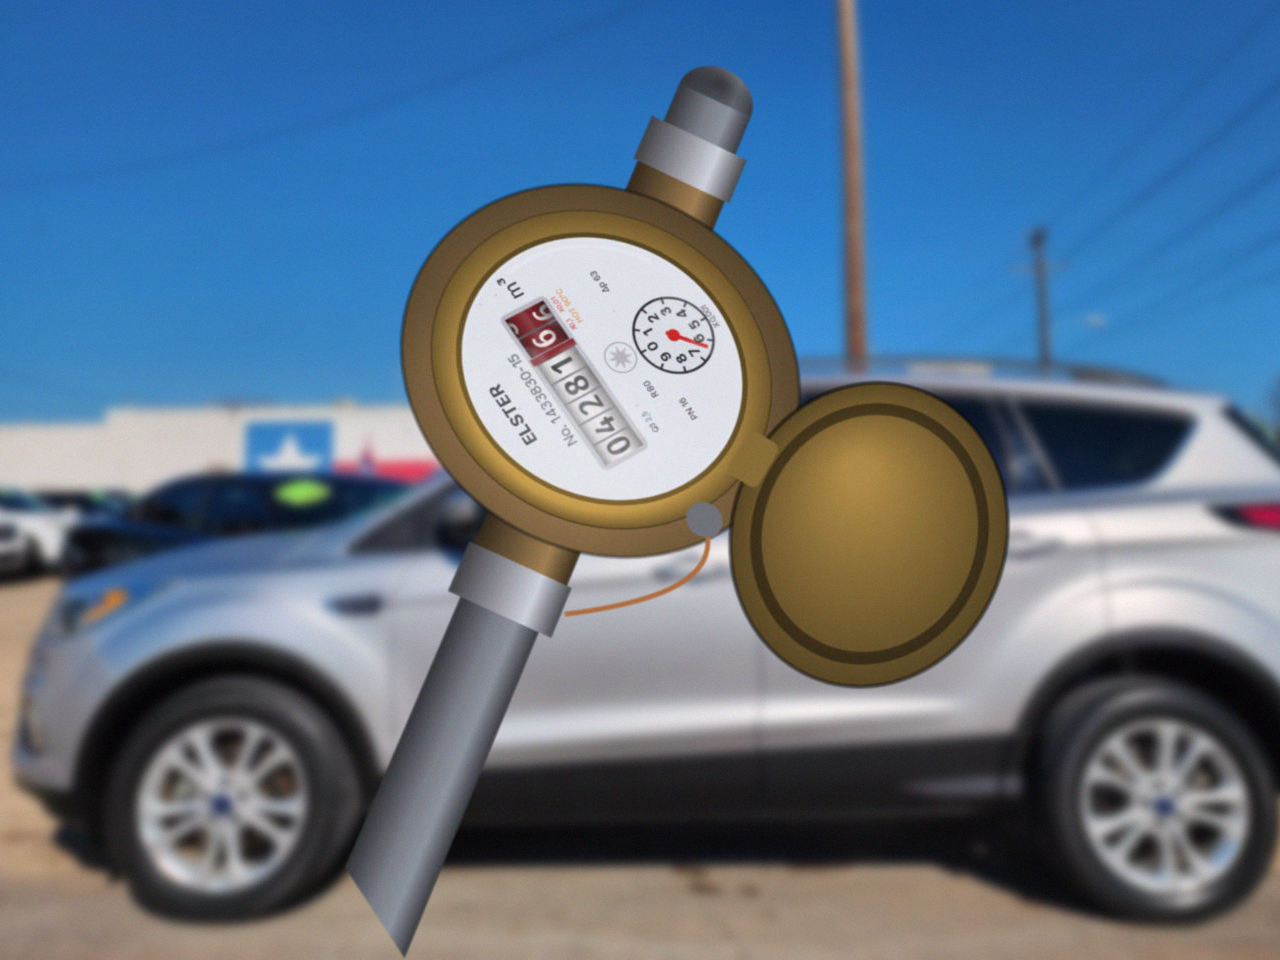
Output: m³ 4281.656
